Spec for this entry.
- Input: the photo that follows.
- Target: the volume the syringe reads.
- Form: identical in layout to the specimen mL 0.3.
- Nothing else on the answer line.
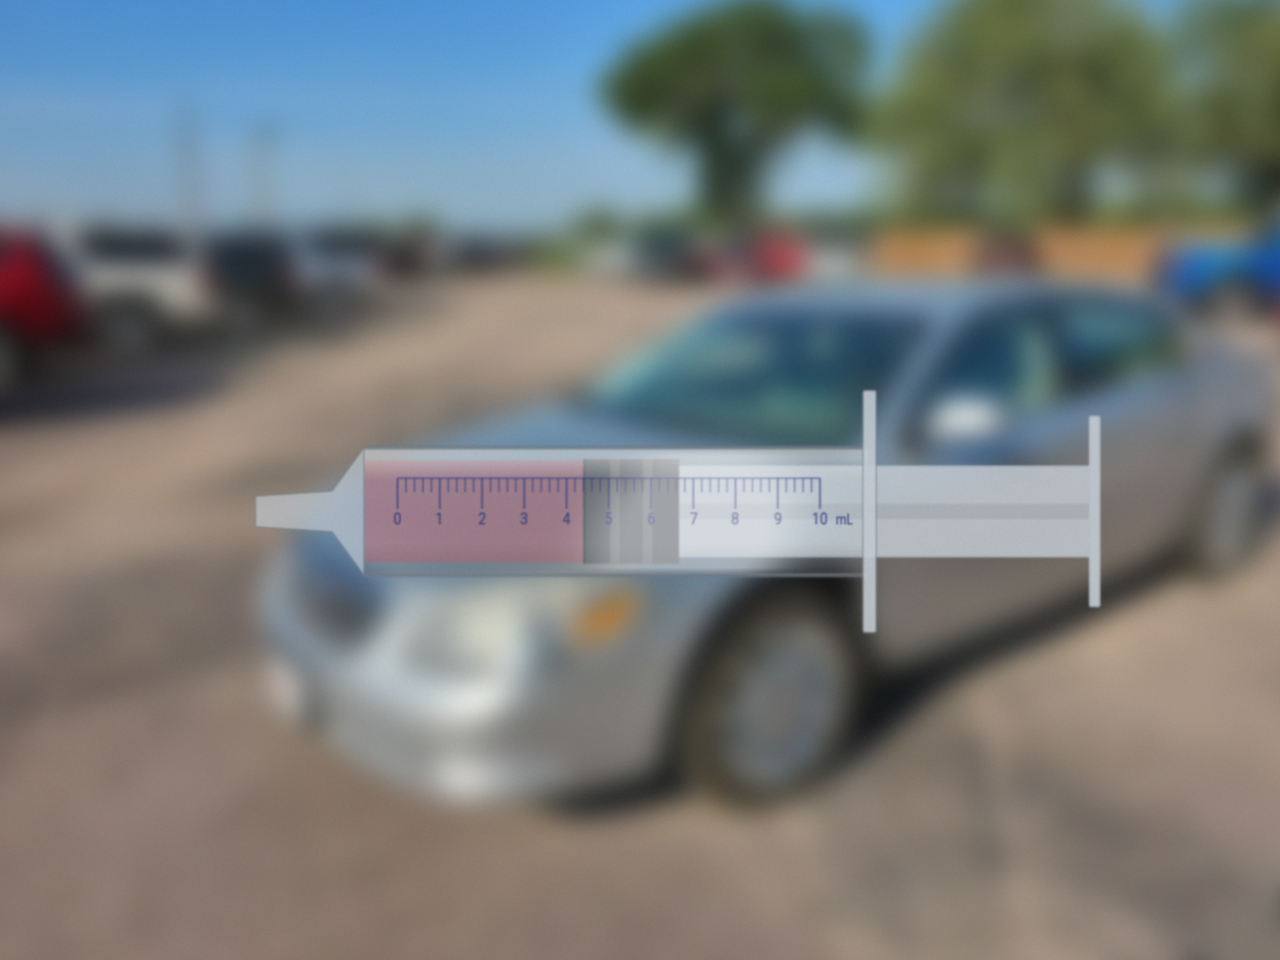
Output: mL 4.4
